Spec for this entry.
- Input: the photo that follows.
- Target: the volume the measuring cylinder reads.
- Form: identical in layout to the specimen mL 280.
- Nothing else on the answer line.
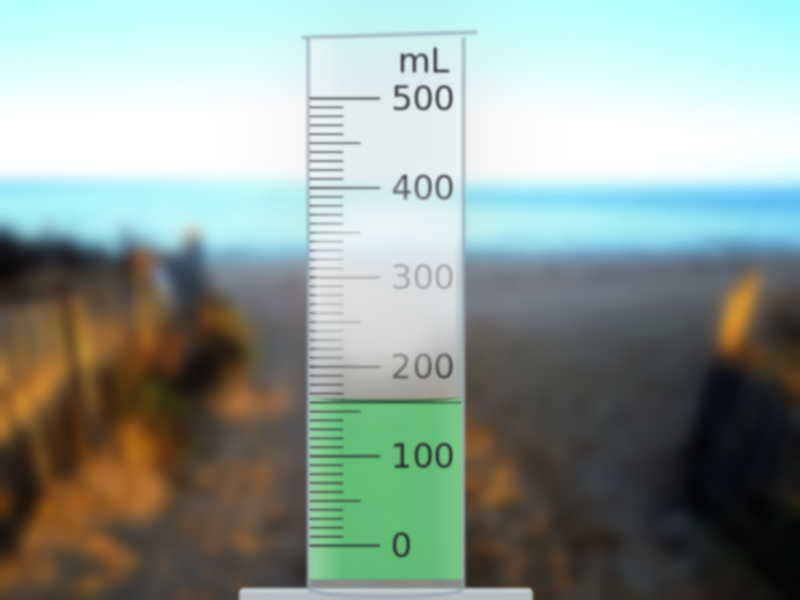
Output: mL 160
